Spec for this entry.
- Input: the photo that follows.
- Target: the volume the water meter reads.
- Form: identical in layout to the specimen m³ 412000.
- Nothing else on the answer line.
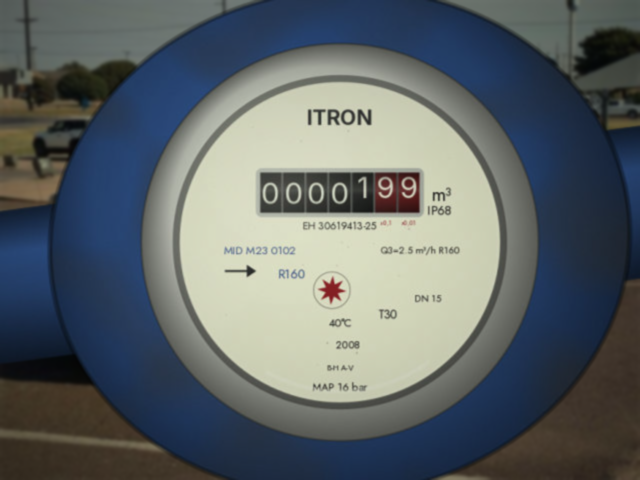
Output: m³ 1.99
